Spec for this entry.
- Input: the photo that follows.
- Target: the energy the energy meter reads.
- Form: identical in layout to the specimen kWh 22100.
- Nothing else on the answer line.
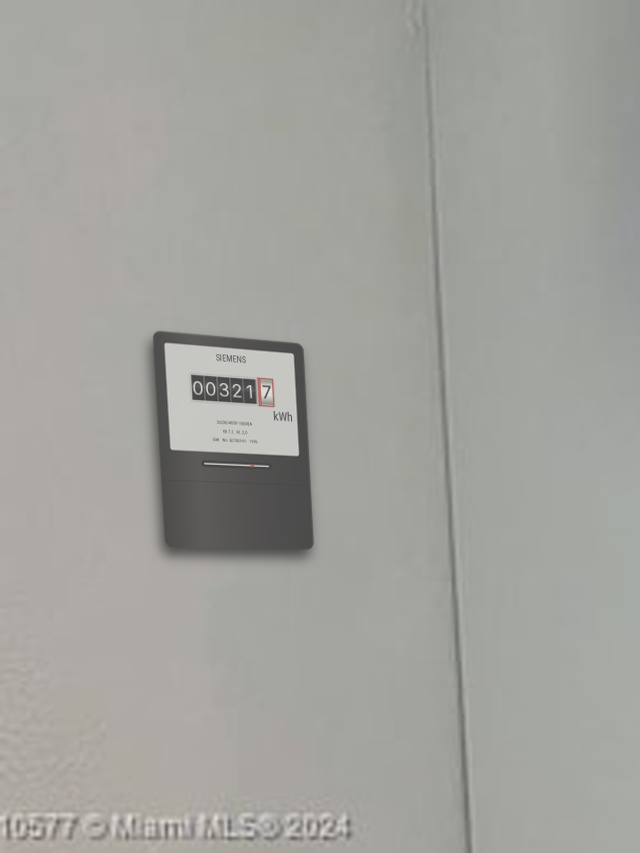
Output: kWh 321.7
